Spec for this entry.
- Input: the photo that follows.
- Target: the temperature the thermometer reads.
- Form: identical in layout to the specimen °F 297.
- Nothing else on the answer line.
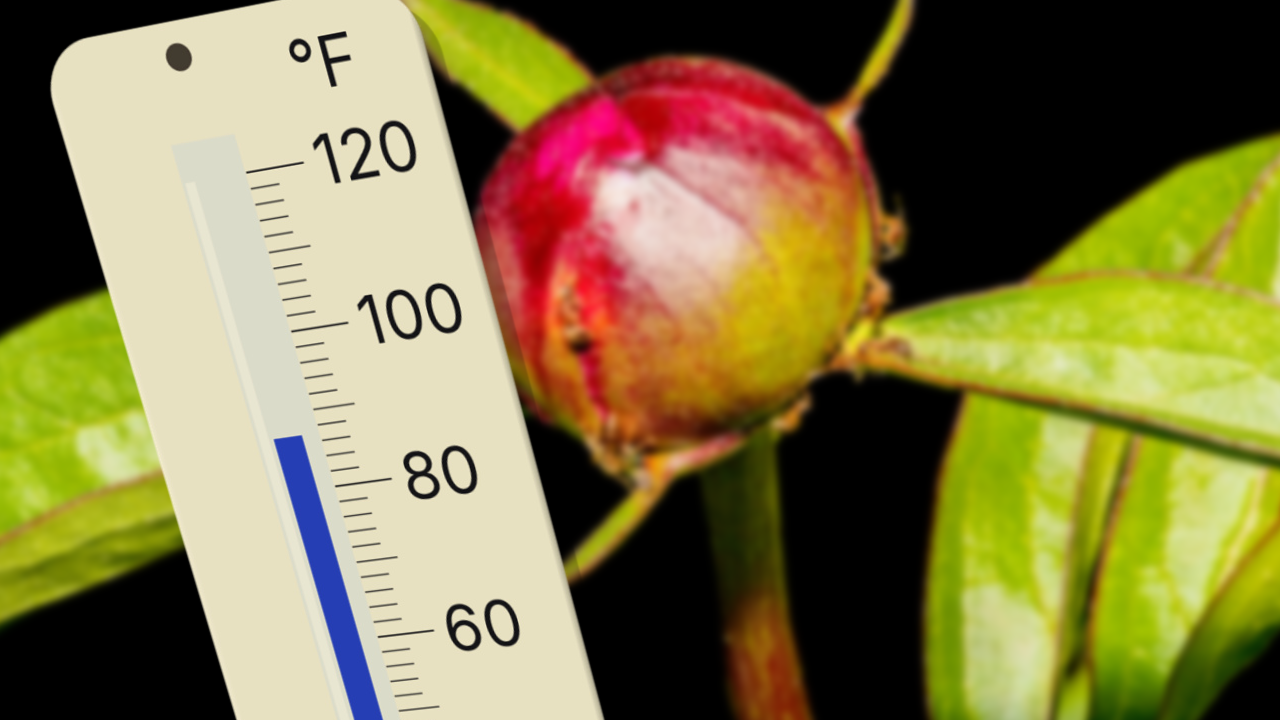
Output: °F 87
